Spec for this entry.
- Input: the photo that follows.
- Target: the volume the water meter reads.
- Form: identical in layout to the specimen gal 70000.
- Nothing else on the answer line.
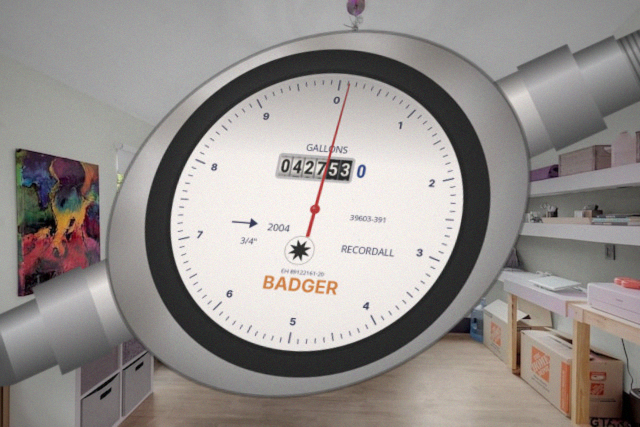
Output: gal 427530.1
